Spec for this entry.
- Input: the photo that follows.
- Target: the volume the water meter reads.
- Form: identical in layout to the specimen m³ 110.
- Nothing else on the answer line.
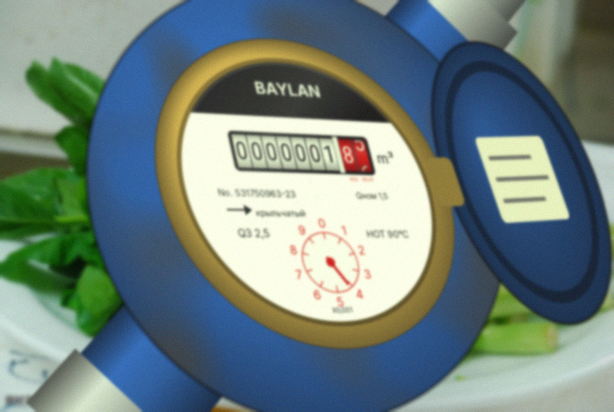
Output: m³ 1.854
